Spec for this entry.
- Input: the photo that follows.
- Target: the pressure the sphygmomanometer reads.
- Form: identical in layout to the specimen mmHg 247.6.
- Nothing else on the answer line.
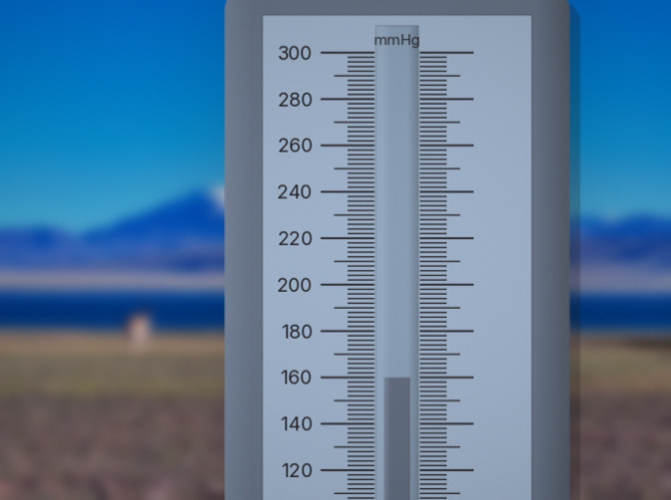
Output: mmHg 160
